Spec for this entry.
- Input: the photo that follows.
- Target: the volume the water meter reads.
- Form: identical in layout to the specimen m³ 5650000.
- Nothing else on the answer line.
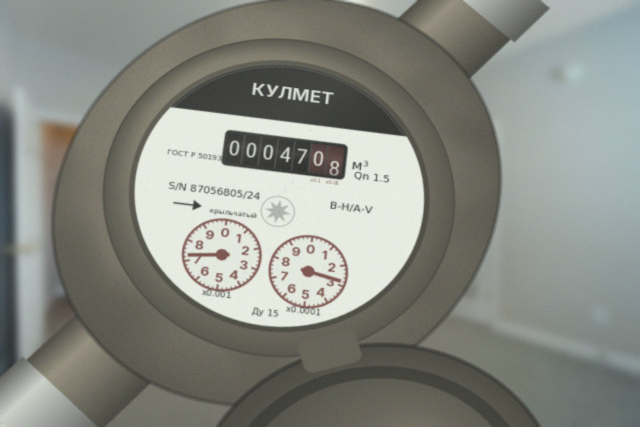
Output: m³ 47.0772
